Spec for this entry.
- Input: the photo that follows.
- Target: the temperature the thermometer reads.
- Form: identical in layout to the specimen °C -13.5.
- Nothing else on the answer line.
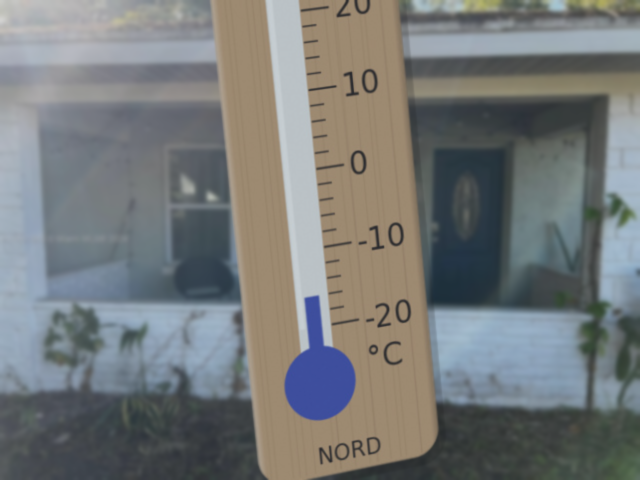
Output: °C -16
